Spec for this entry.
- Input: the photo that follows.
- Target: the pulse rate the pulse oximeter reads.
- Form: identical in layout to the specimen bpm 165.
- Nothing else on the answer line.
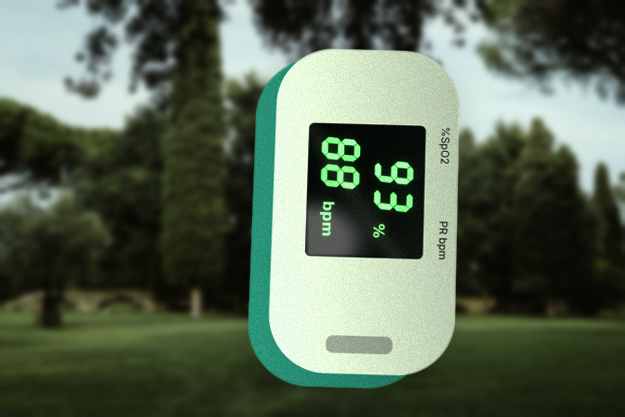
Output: bpm 88
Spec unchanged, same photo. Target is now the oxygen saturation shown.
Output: % 93
